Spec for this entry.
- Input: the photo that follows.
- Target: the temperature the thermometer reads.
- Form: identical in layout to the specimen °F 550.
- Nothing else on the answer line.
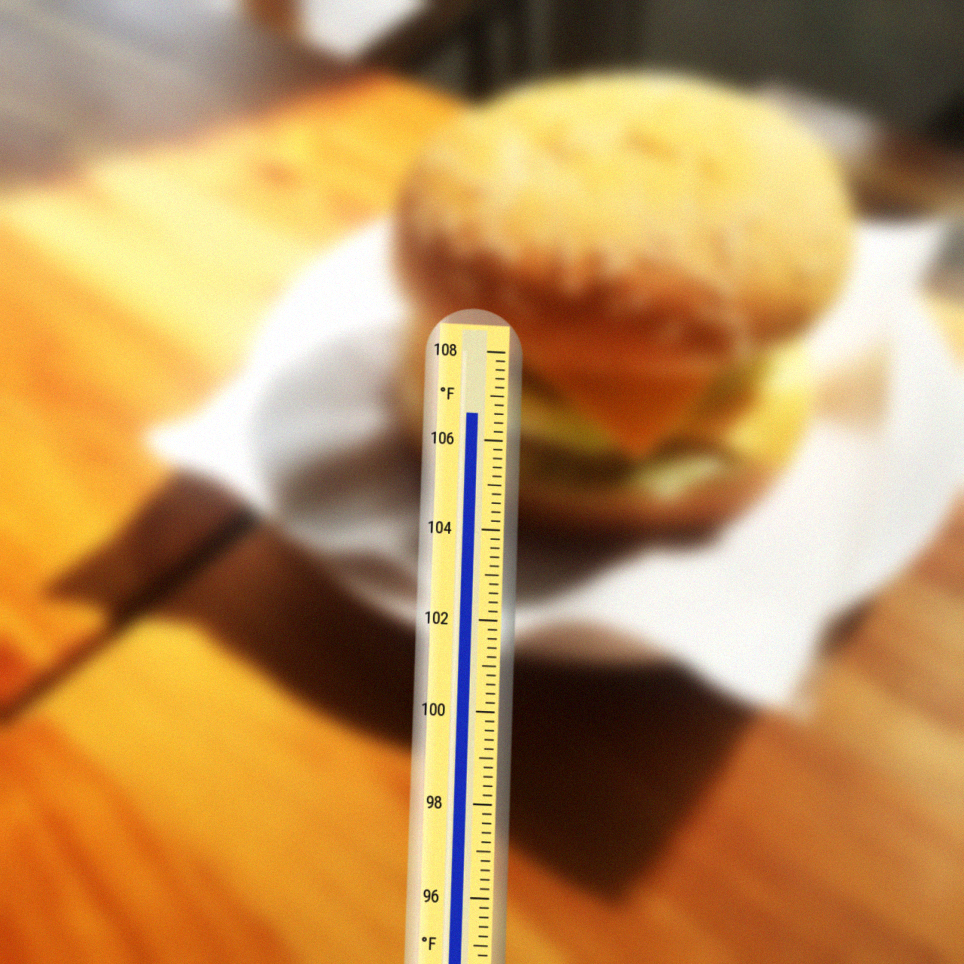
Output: °F 106.6
